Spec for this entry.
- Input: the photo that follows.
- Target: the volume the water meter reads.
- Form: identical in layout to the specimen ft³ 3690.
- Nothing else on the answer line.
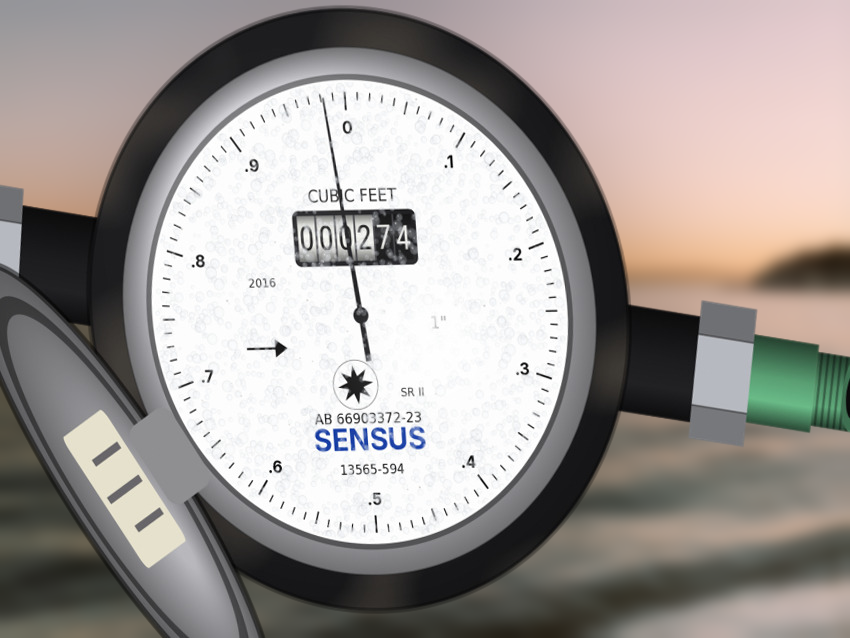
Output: ft³ 273.98
